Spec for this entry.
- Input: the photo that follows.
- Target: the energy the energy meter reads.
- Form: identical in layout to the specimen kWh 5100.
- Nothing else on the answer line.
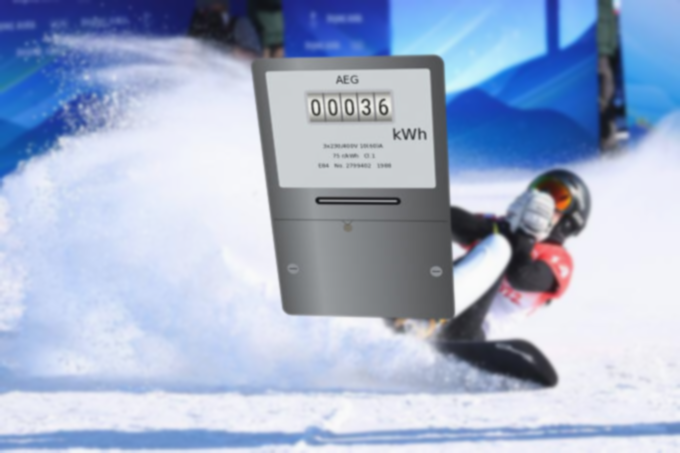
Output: kWh 36
